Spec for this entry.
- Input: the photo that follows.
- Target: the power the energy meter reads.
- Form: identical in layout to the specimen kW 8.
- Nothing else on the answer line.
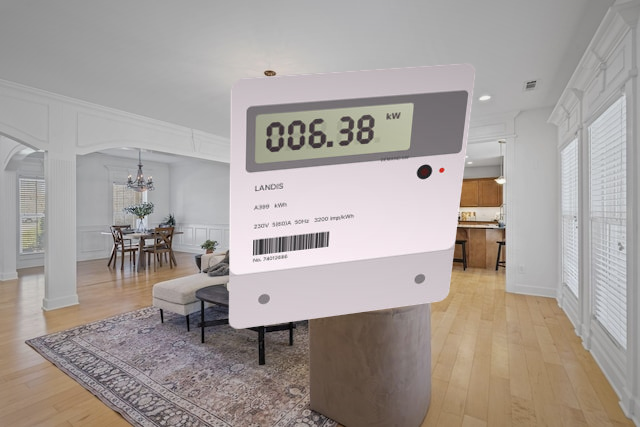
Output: kW 6.38
